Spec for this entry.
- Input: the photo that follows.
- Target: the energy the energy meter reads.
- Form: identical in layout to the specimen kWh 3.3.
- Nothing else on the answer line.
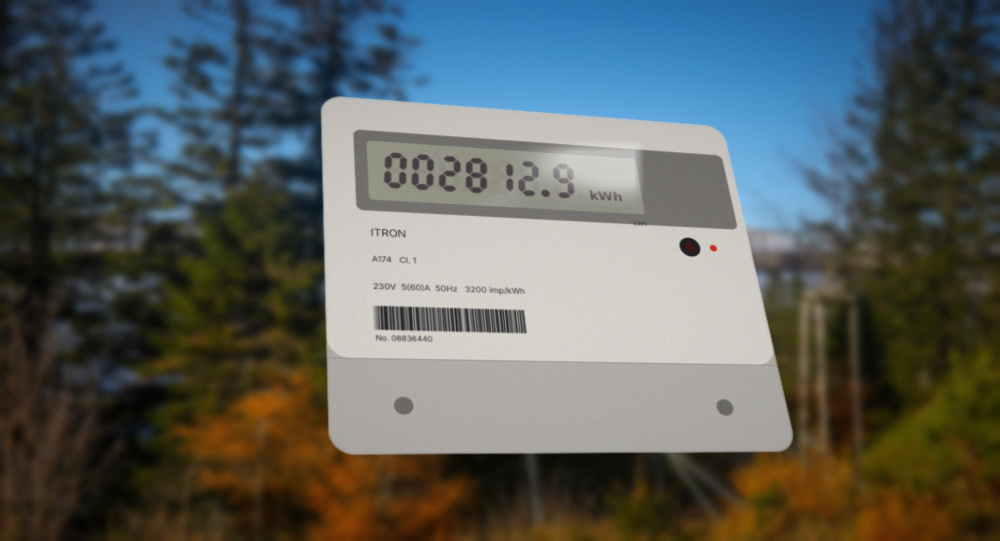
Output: kWh 2812.9
